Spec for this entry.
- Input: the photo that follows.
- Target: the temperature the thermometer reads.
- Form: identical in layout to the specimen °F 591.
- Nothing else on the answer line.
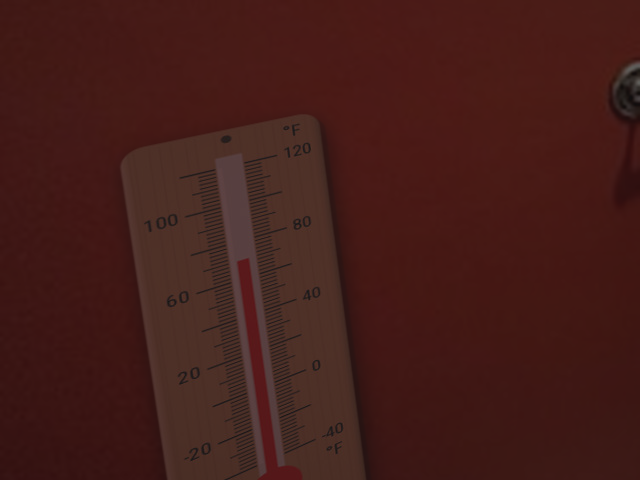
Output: °F 70
